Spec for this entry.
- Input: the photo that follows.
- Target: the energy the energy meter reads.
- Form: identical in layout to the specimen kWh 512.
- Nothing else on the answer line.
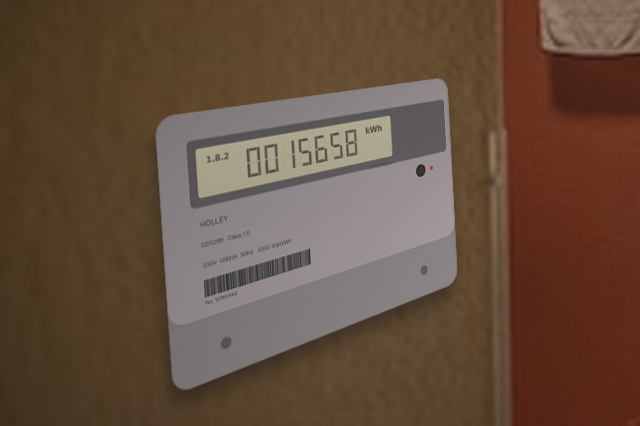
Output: kWh 15658
